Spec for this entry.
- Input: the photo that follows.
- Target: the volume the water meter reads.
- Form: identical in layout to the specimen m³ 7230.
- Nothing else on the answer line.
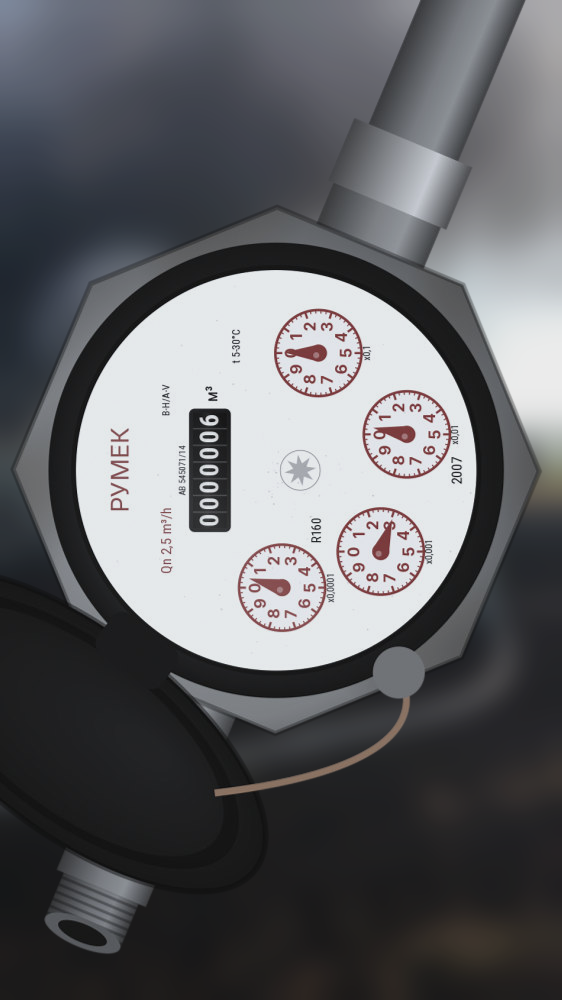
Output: m³ 6.0030
